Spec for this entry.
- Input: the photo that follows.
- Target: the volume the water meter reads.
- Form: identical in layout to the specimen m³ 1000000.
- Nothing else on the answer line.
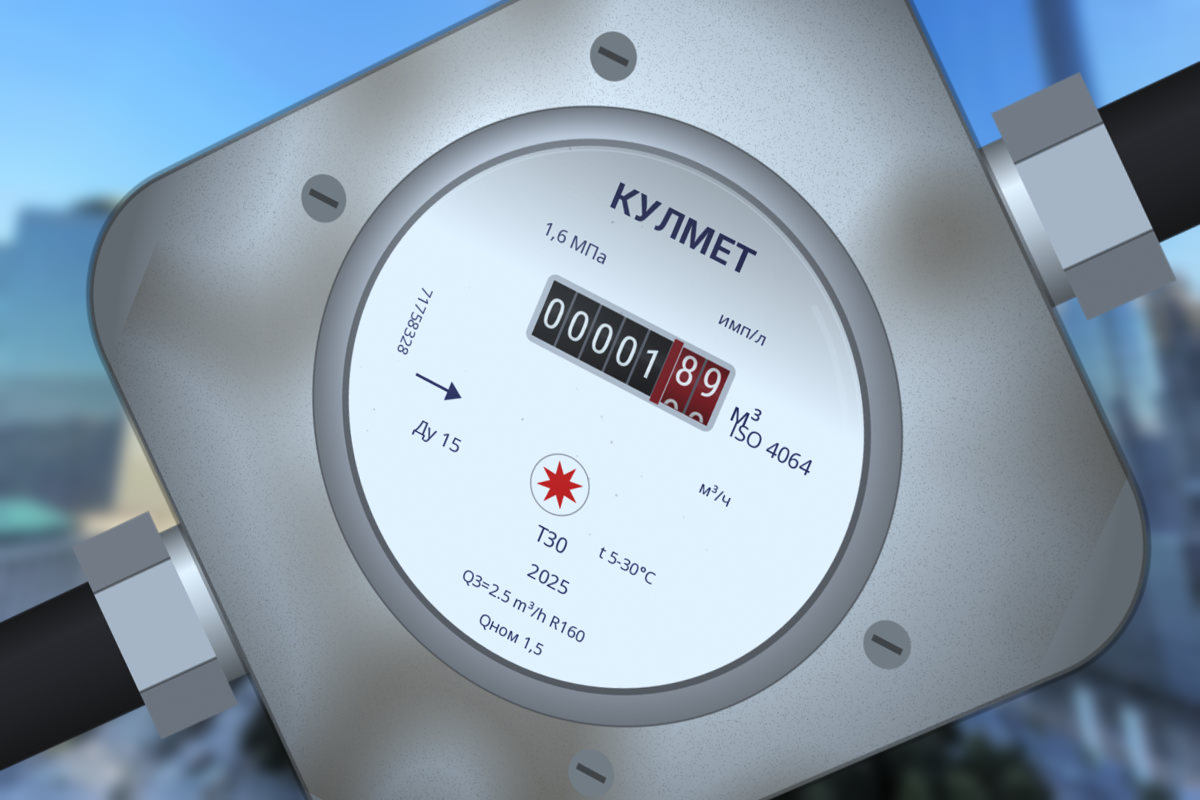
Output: m³ 1.89
